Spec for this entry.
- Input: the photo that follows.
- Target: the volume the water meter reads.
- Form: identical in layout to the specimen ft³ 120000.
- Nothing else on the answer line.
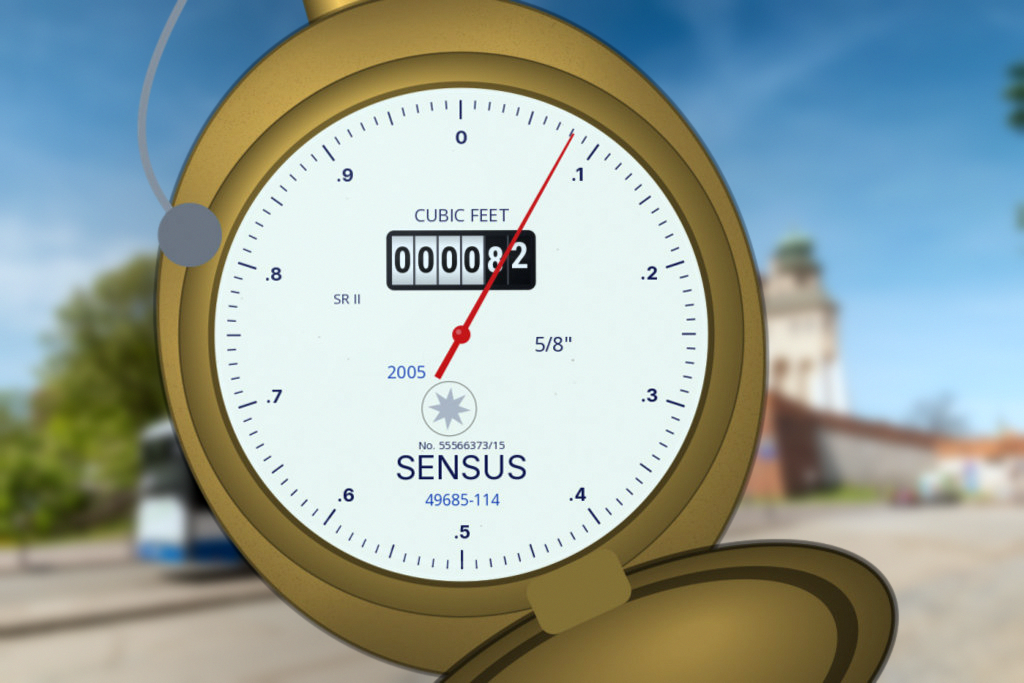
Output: ft³ 82.08
